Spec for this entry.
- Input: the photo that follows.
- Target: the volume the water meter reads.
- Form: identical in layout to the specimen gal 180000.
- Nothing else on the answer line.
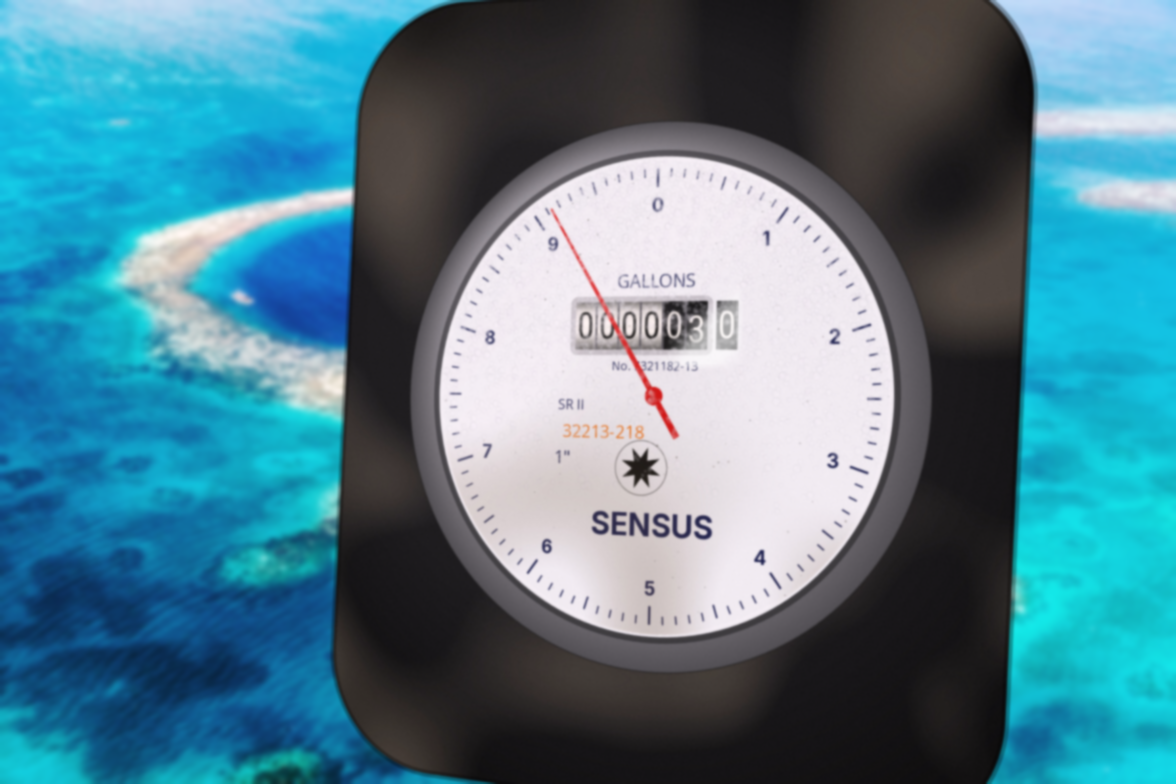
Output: gal 29.1
